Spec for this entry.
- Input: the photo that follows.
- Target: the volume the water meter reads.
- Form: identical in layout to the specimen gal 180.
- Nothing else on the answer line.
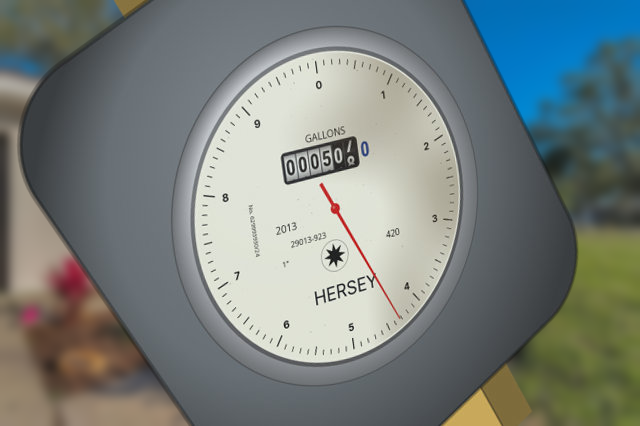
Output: gal 5074.3
